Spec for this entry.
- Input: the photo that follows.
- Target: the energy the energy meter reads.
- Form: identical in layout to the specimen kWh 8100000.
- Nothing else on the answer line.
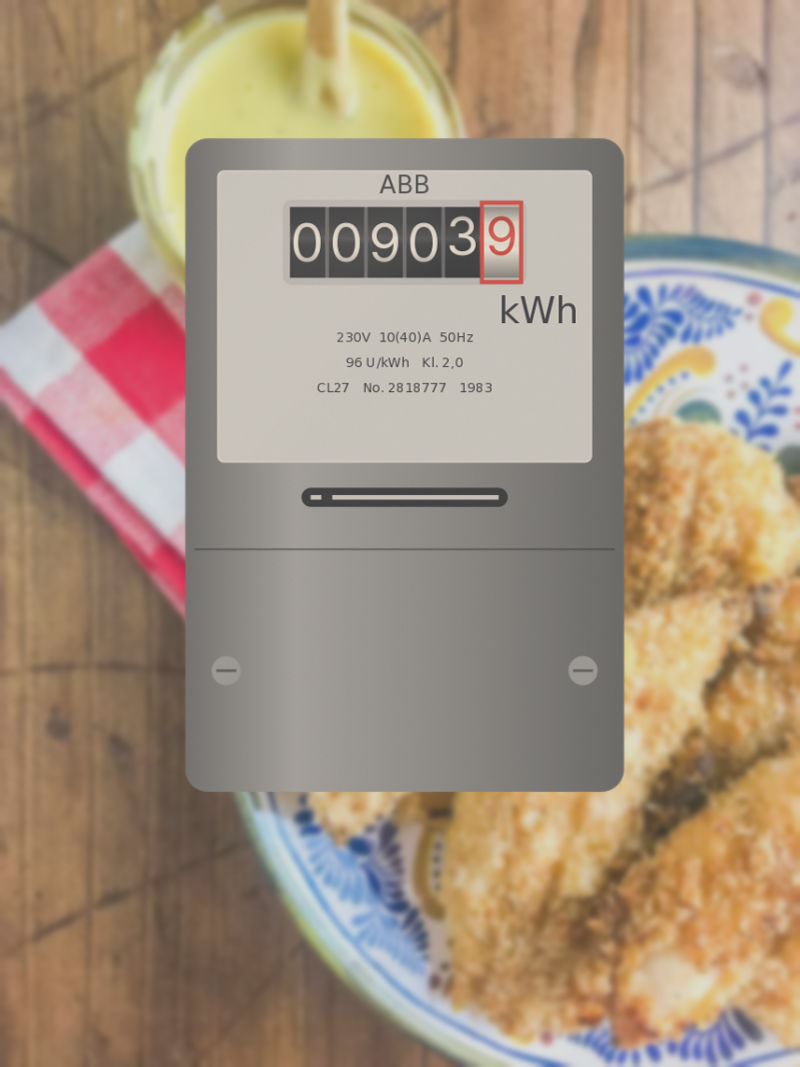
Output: kWh 903.9
